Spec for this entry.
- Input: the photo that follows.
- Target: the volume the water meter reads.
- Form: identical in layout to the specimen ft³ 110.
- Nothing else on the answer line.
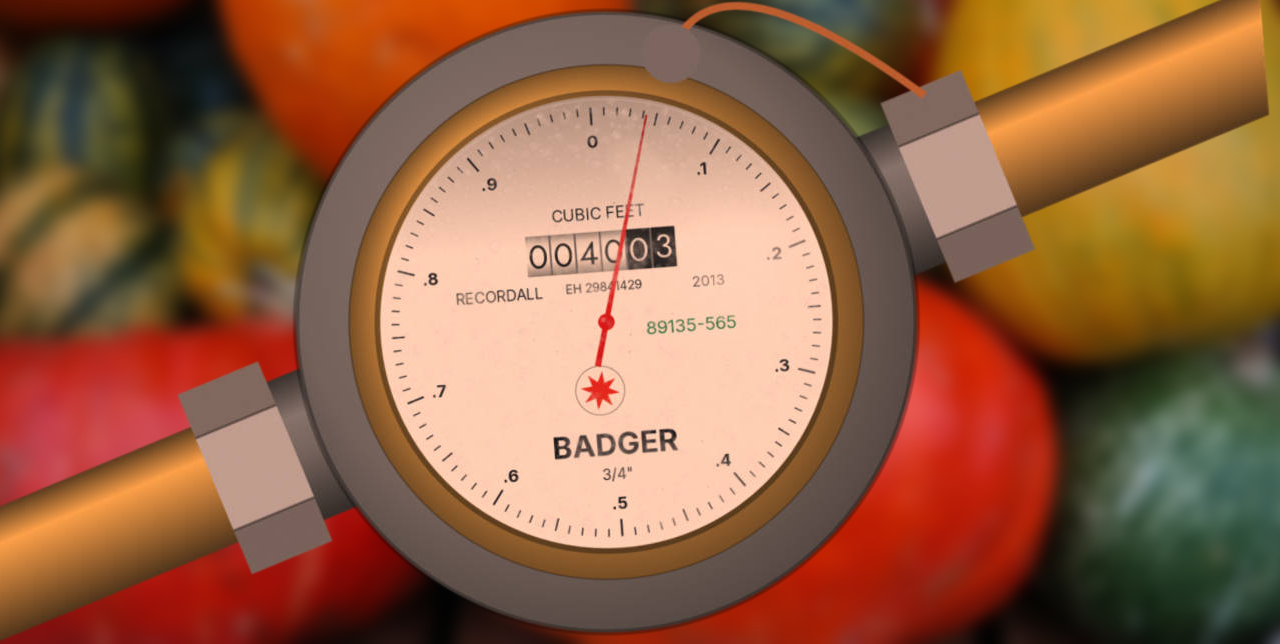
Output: ft³ 4003.04
